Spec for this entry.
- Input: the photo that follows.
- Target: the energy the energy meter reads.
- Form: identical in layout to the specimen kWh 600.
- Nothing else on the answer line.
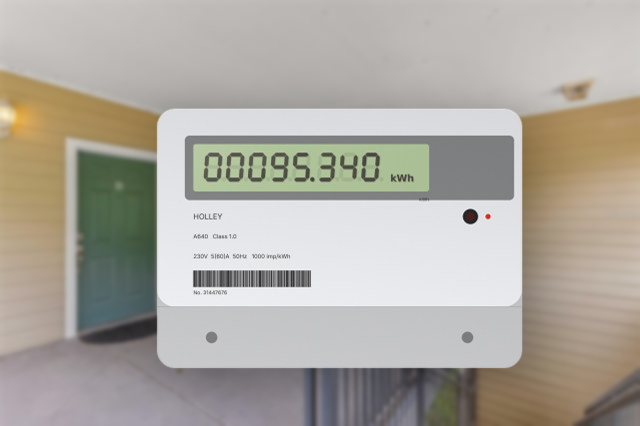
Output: kWh 95.340
